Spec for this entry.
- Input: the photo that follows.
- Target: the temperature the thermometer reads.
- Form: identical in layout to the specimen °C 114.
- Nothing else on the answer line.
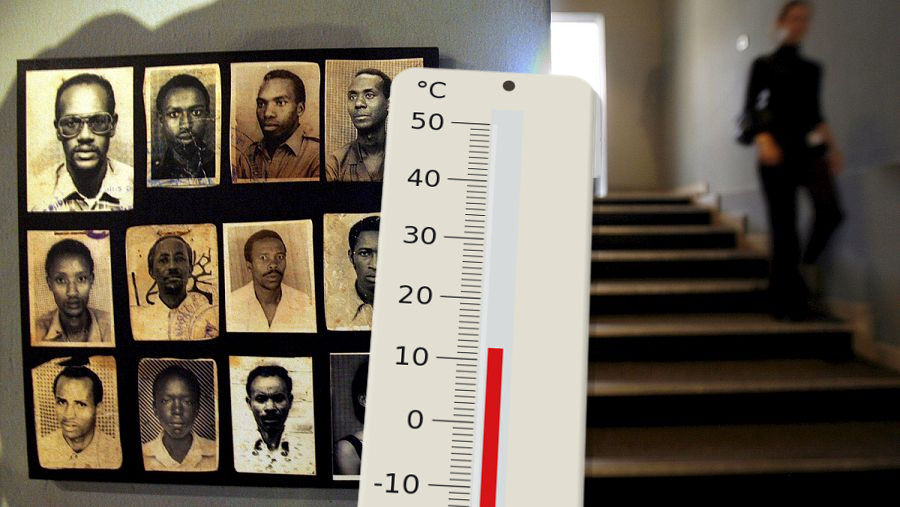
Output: °C 12
